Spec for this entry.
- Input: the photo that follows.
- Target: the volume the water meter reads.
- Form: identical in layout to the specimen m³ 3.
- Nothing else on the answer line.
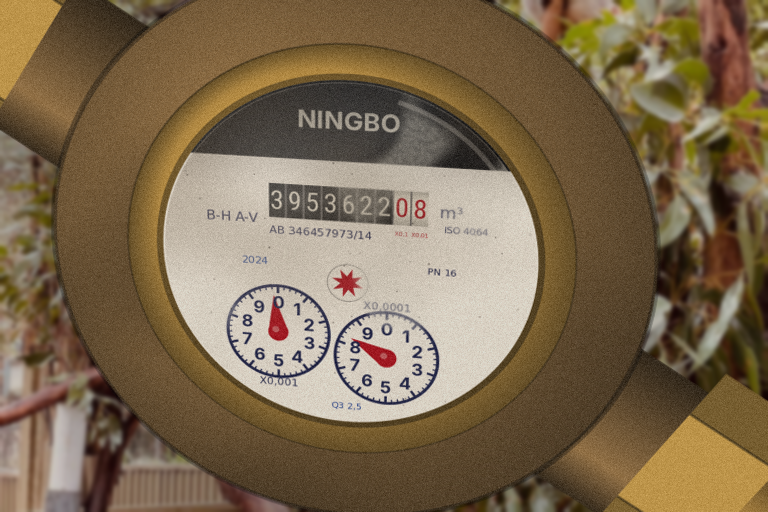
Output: m³ 3953622.0798
